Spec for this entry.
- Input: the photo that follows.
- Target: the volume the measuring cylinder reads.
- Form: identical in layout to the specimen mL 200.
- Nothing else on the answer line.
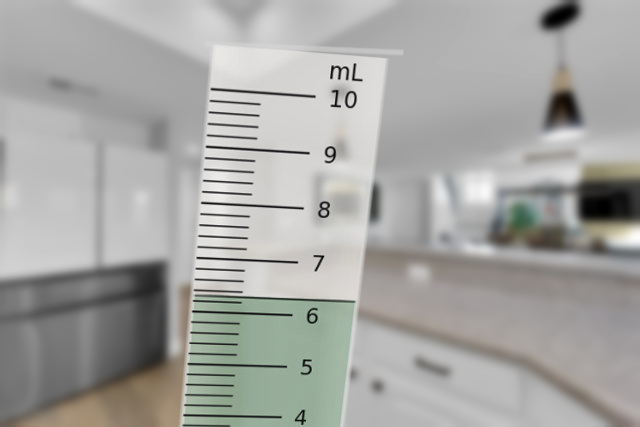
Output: mL 6.3
